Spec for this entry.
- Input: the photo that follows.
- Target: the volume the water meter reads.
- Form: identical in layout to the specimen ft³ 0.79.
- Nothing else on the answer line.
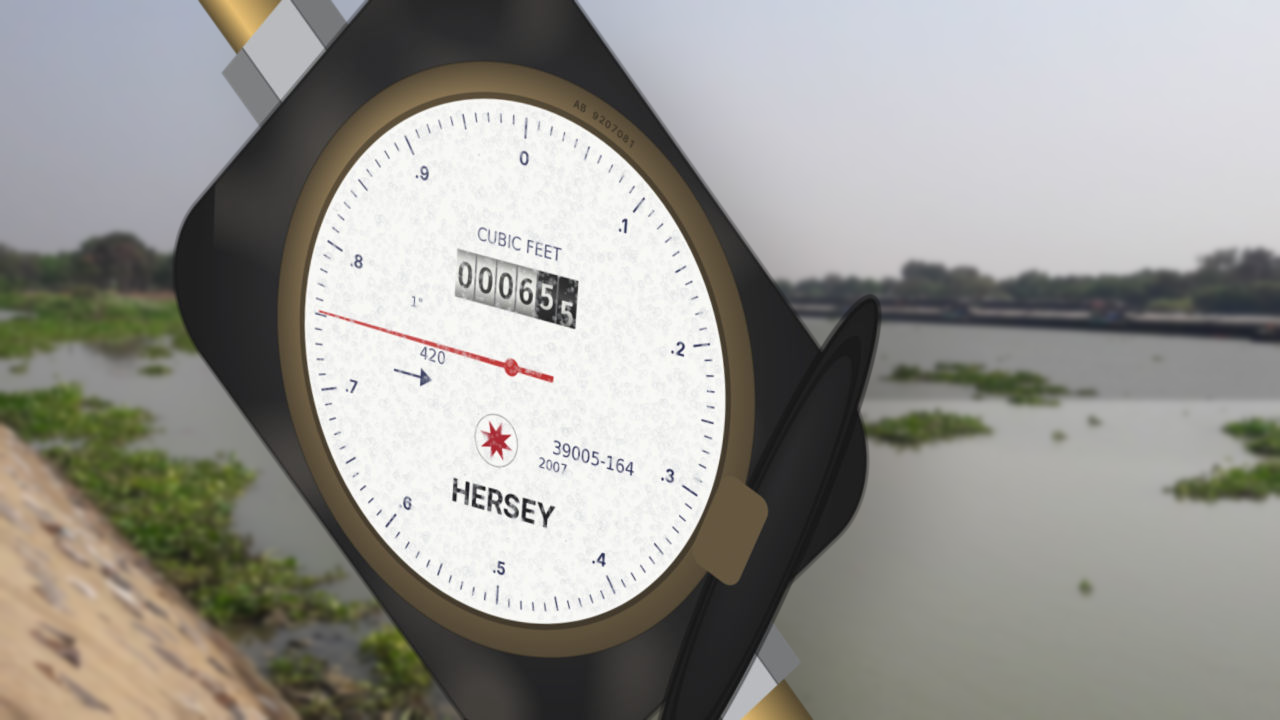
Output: ft³ 654.75
